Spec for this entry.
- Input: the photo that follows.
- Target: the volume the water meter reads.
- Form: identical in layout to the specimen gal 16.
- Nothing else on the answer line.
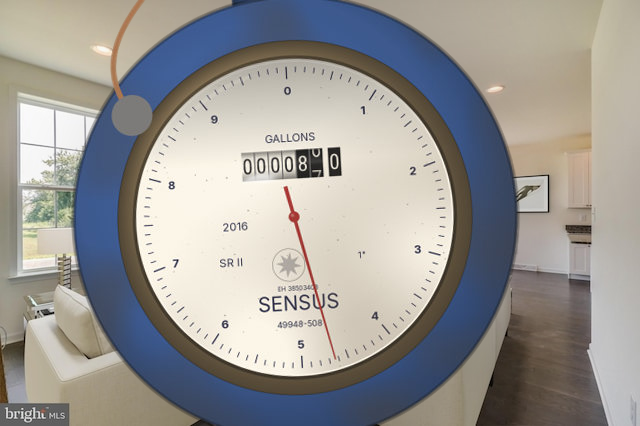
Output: gal 864.6
